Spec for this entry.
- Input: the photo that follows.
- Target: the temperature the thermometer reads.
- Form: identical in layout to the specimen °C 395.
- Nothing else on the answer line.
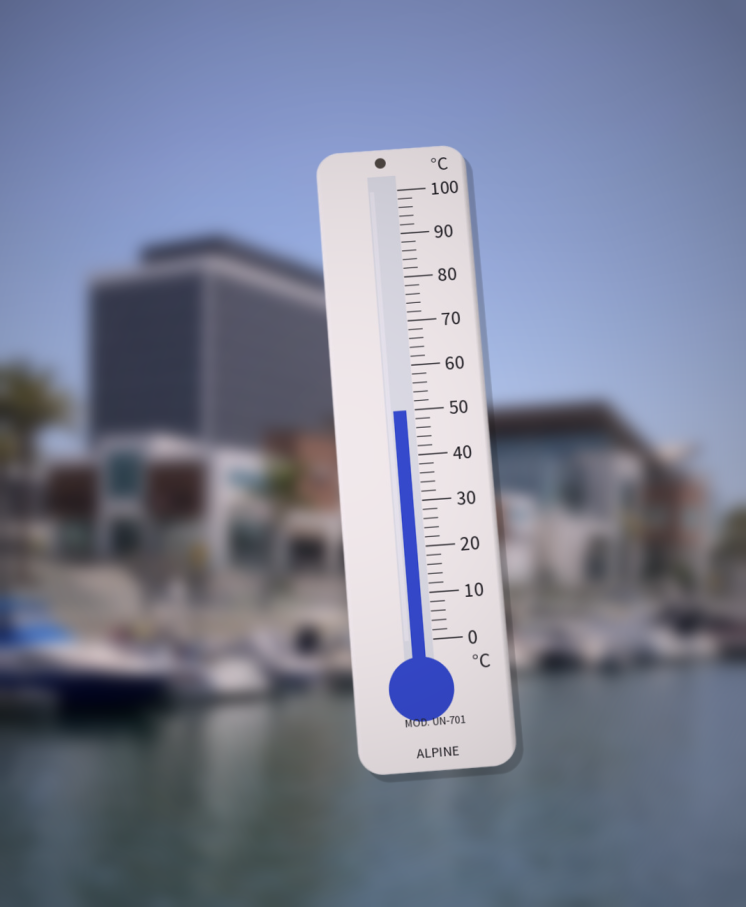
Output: °C 50
